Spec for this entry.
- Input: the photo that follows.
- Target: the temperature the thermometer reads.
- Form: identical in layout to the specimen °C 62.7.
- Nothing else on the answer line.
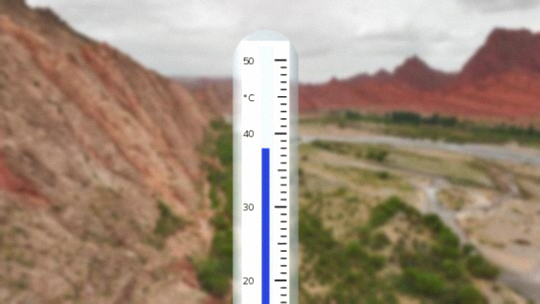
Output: °C 38
